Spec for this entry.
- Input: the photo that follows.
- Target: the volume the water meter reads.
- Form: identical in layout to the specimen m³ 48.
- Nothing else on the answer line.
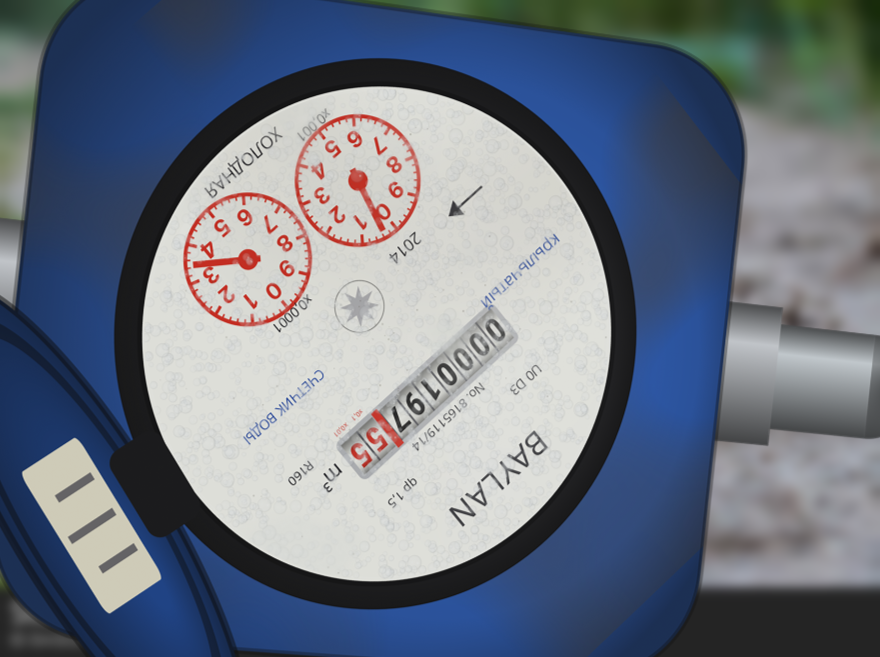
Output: m³ 197.5503
